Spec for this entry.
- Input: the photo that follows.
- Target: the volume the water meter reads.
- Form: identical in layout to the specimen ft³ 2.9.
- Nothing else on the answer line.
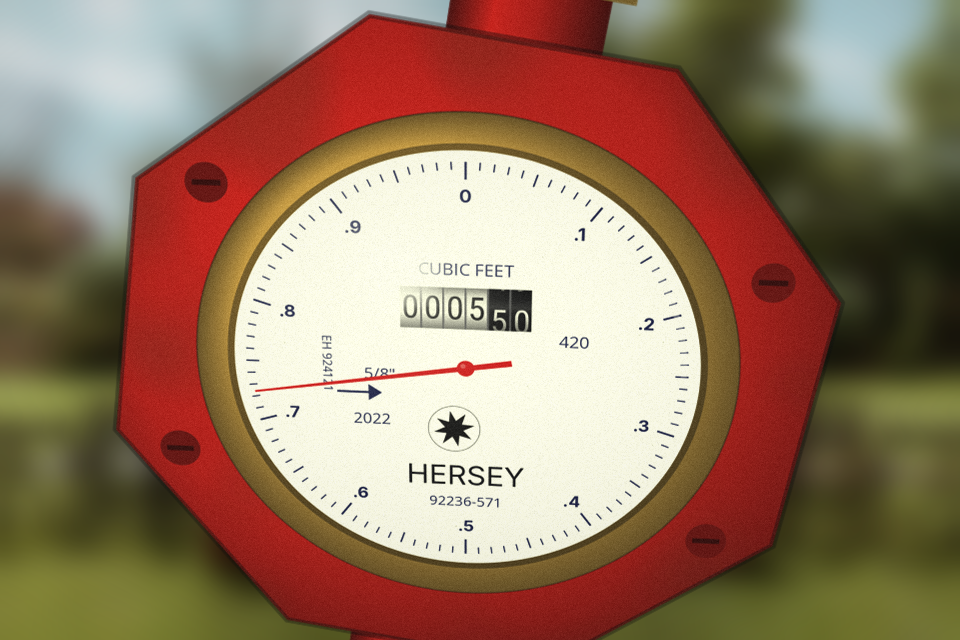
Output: ft³ 549.72
